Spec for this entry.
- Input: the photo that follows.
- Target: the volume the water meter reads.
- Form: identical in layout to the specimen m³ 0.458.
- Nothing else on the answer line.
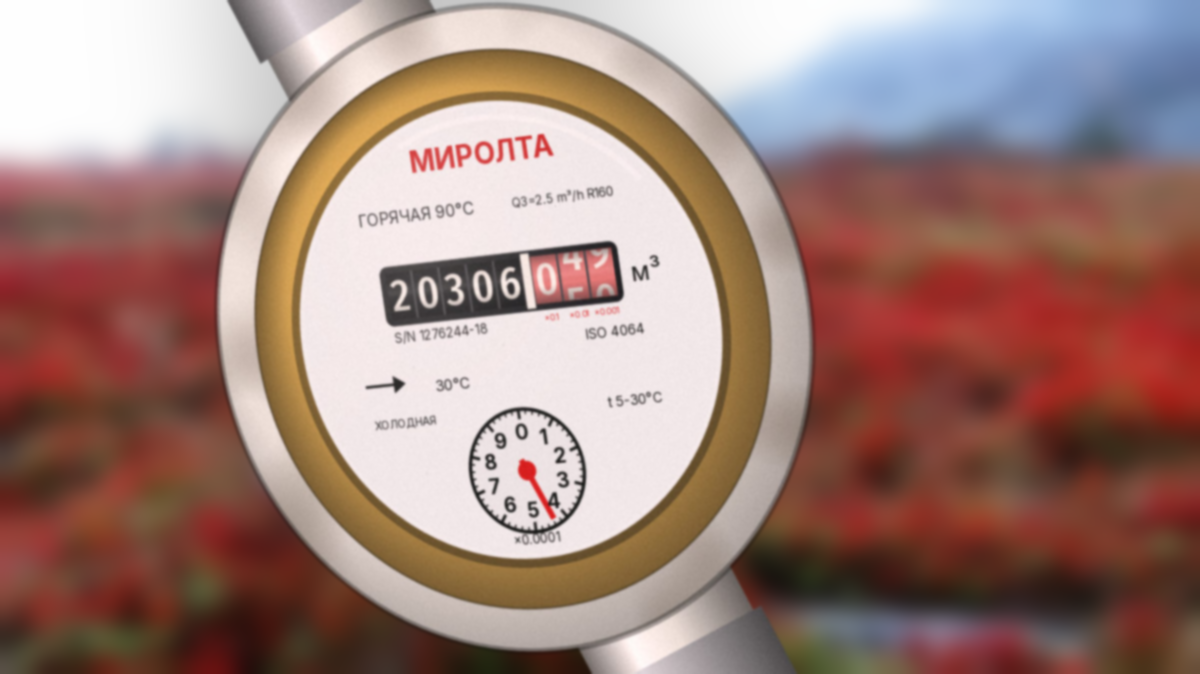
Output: m³ 20306.0494
